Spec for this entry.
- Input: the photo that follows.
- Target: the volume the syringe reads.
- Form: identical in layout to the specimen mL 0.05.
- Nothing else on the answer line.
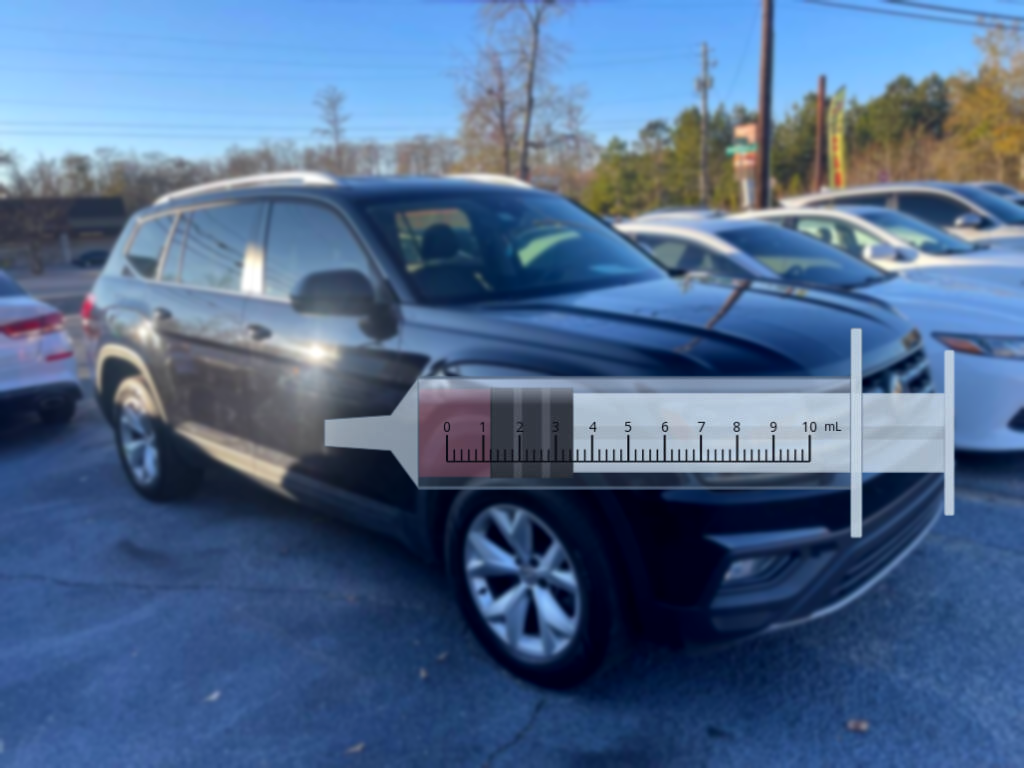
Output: mL 1.2
